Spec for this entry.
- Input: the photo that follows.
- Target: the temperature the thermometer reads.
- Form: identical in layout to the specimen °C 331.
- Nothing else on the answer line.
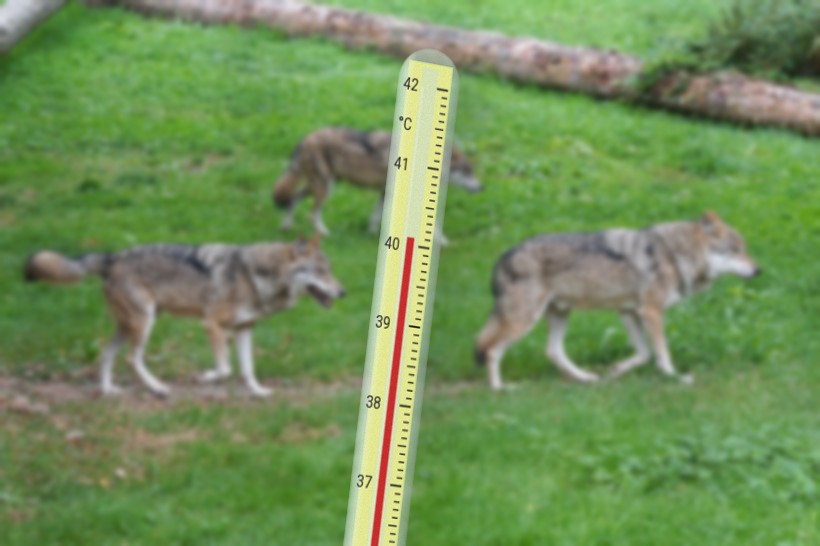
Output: °C 40.1
